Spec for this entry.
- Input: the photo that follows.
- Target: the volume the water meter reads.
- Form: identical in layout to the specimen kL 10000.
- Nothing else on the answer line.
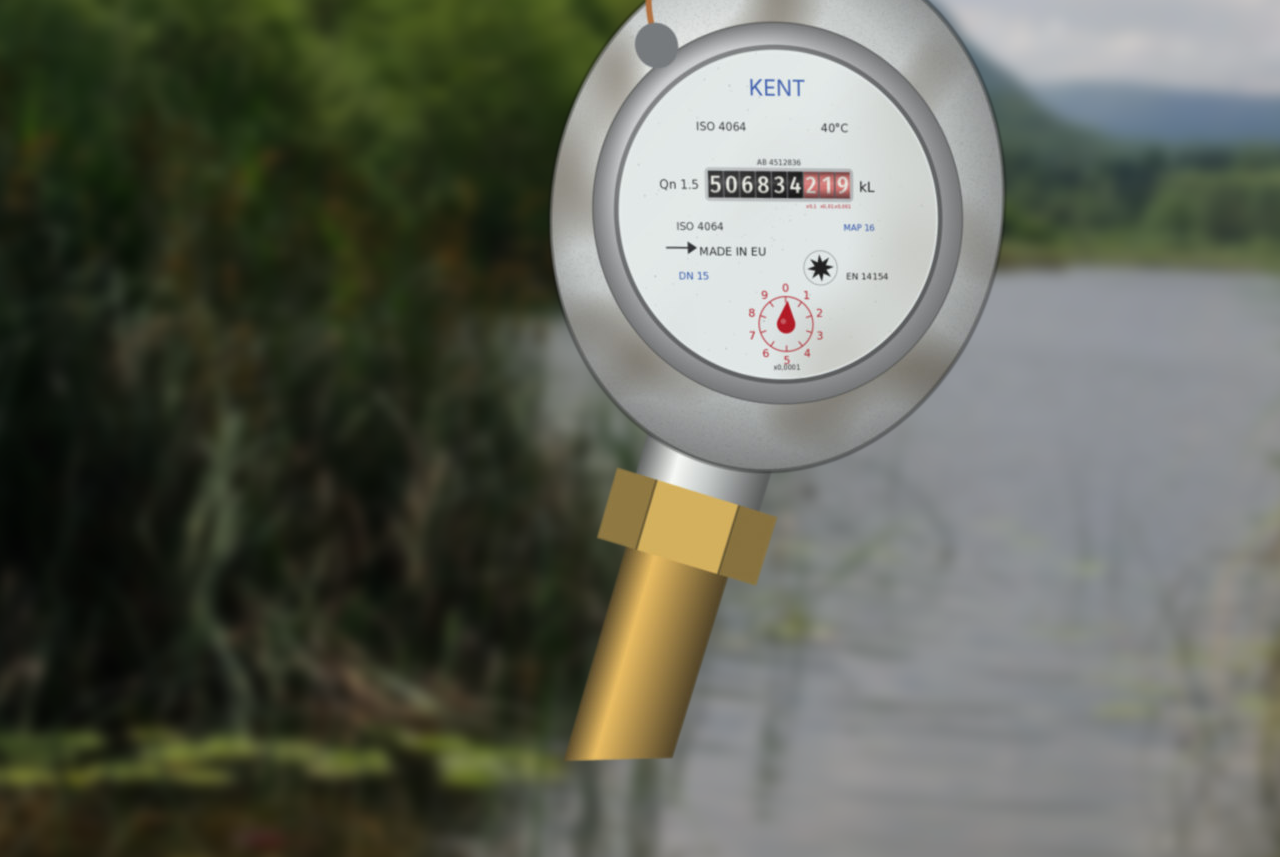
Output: kL 506834.2190
